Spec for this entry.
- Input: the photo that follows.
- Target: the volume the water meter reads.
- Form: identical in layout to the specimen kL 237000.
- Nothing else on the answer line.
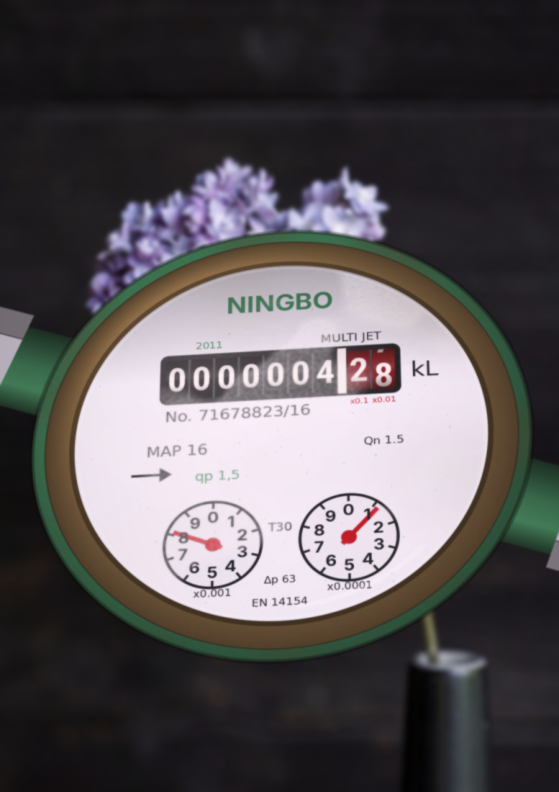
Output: kL 4.2781
